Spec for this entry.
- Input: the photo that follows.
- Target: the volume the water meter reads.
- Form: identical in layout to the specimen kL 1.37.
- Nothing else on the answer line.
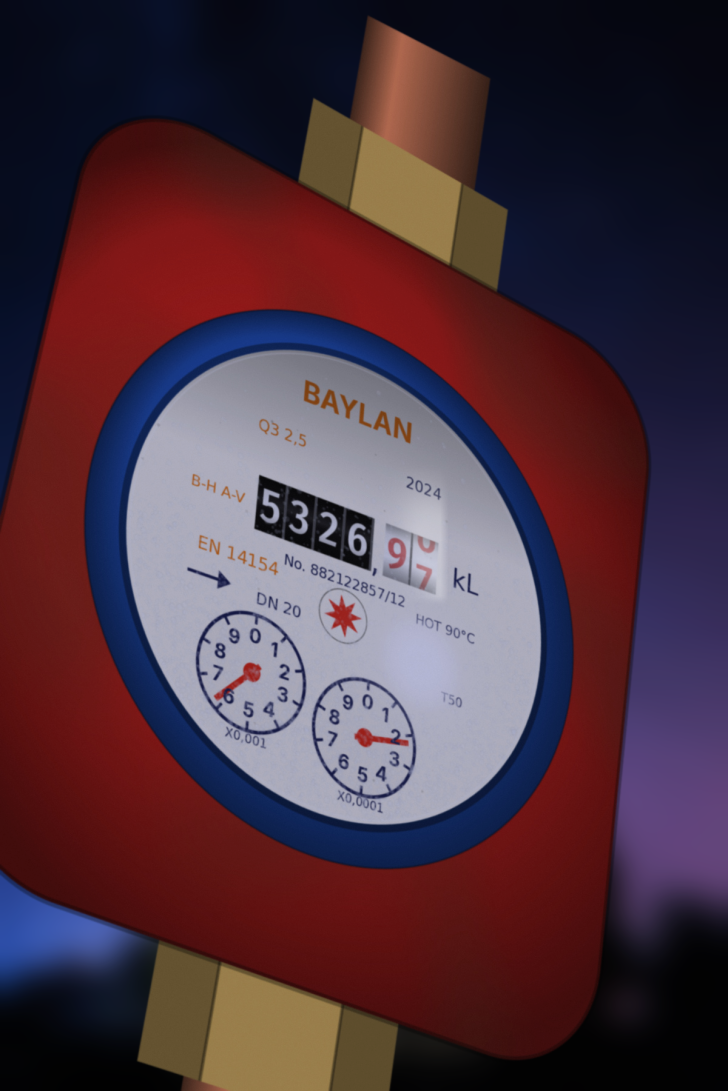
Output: kL 5326.9662
